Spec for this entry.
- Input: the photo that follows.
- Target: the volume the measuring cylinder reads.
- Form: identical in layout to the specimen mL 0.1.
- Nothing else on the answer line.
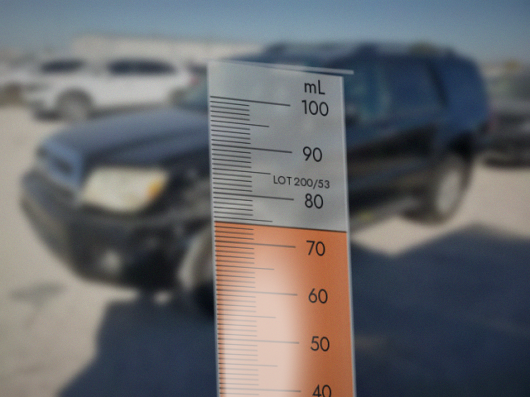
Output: mL 74
